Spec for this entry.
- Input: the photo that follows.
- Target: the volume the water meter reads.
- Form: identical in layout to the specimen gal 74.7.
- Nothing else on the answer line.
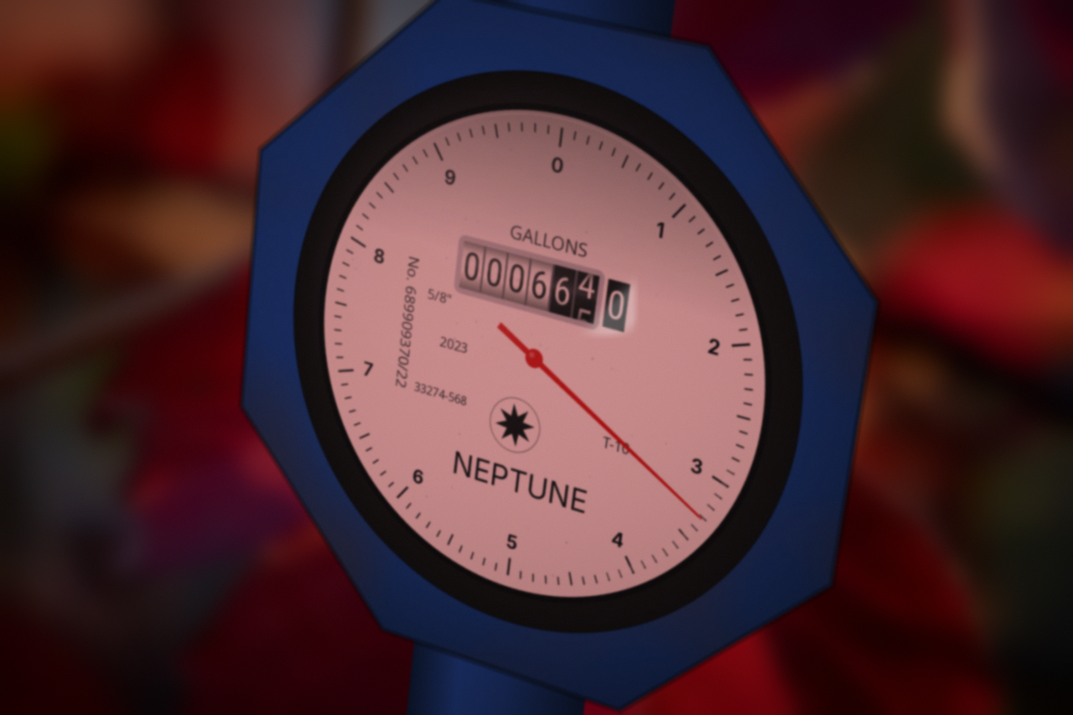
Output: gal 6643.3
